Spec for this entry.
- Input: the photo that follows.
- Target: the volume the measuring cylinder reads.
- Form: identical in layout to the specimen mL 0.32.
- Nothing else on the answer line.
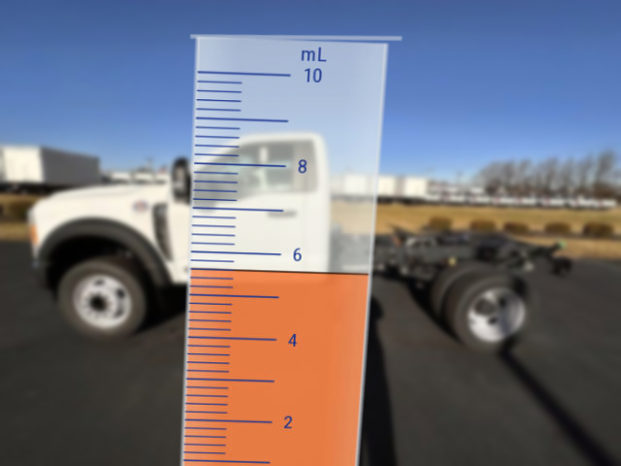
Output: mL 5.6
